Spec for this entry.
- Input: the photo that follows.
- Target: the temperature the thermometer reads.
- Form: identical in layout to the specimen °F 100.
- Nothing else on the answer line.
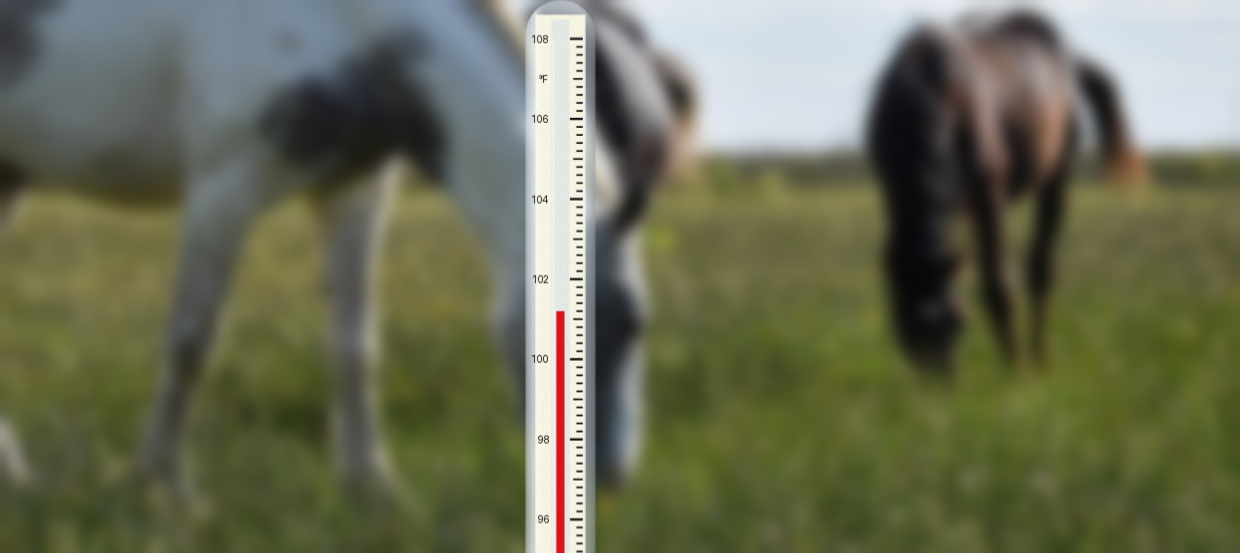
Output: °F 101.2
